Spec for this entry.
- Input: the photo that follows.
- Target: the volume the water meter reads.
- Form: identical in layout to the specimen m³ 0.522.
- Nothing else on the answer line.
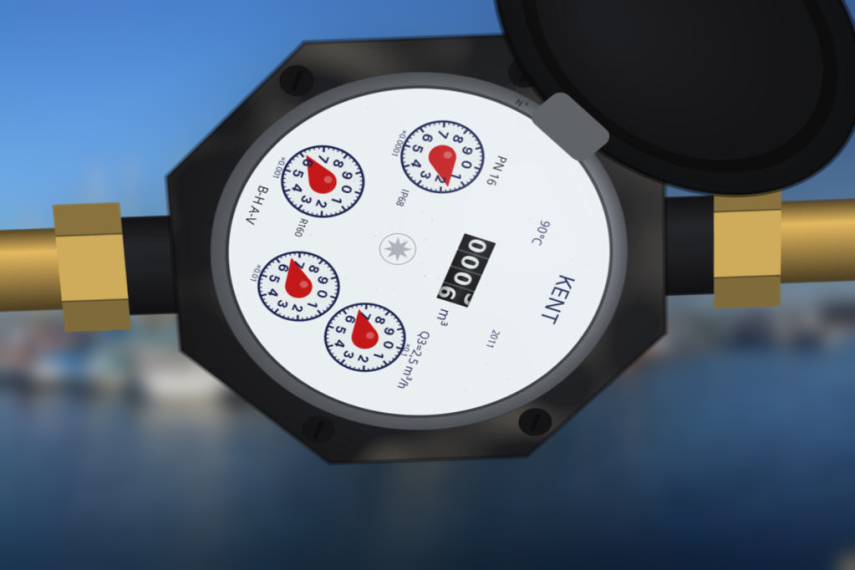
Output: m³ 5.6661
